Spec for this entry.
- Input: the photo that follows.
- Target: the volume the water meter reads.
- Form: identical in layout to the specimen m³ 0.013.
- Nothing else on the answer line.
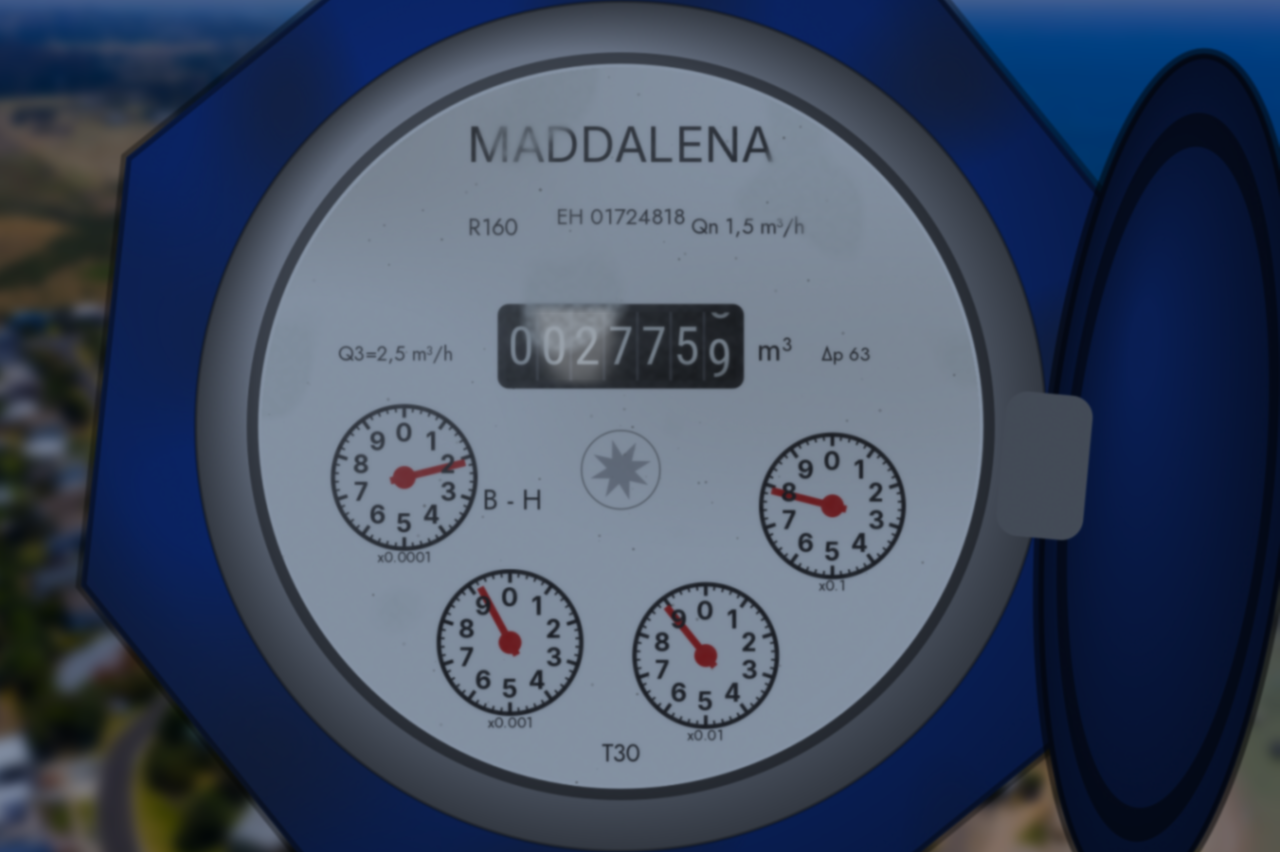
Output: m³ 27758.7892
